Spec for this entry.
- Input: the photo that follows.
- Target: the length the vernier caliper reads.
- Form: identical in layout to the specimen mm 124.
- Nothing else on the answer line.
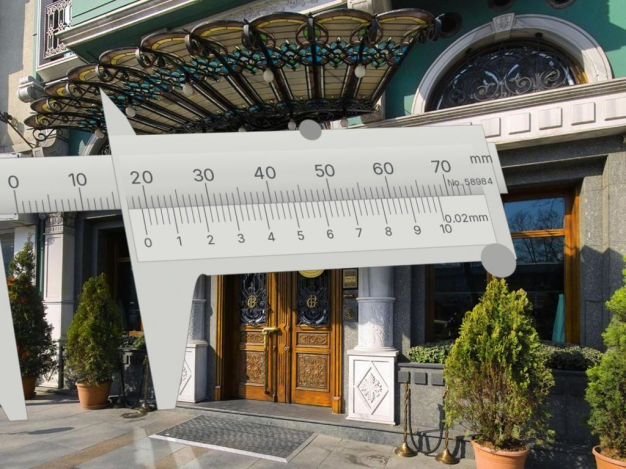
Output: mm 19.2
